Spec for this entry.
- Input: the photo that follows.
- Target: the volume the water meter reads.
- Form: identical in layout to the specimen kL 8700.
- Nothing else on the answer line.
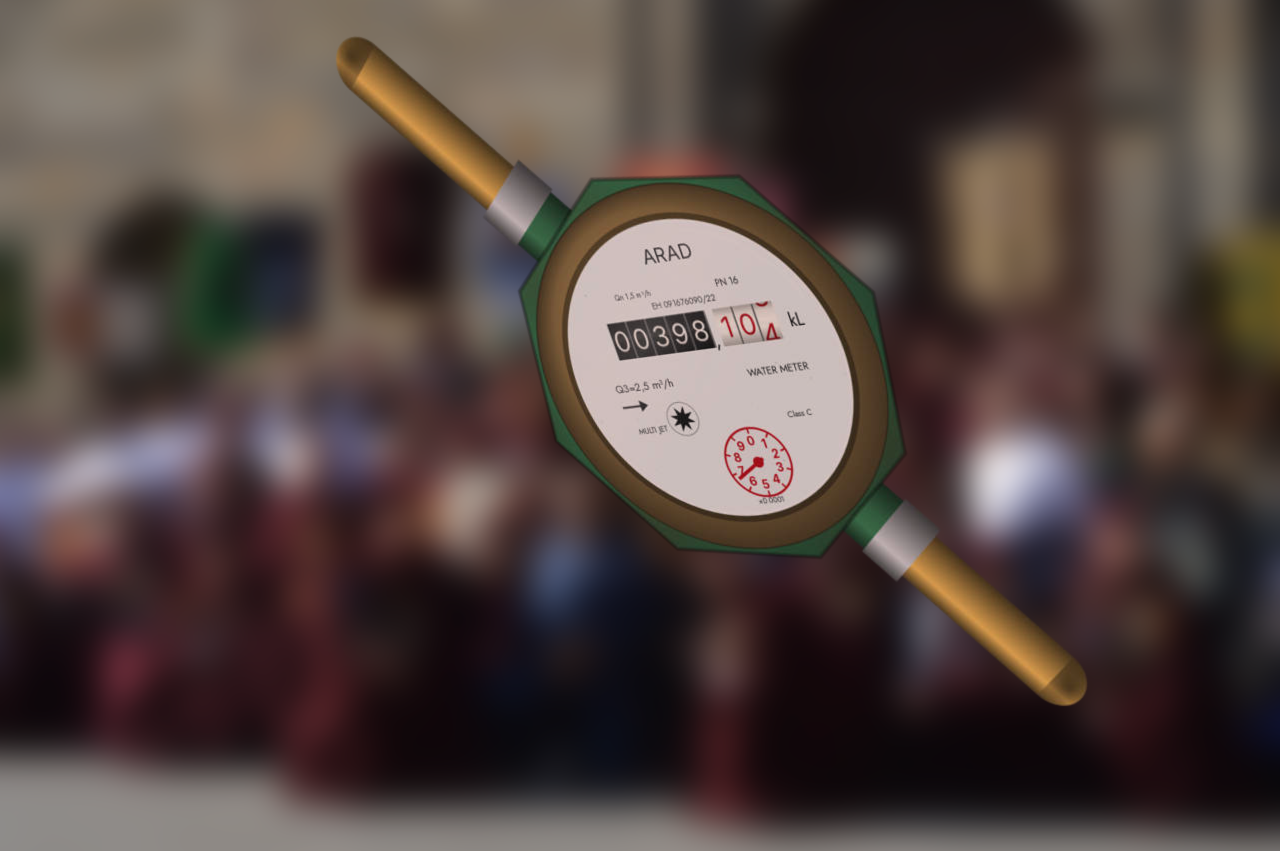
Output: kL 398.1036
